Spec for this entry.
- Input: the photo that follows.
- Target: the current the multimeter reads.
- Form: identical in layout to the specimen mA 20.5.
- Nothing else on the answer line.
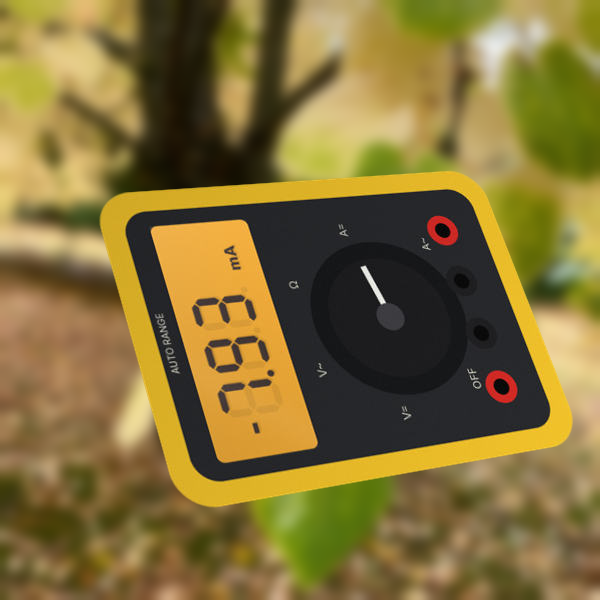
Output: mA -7.93
